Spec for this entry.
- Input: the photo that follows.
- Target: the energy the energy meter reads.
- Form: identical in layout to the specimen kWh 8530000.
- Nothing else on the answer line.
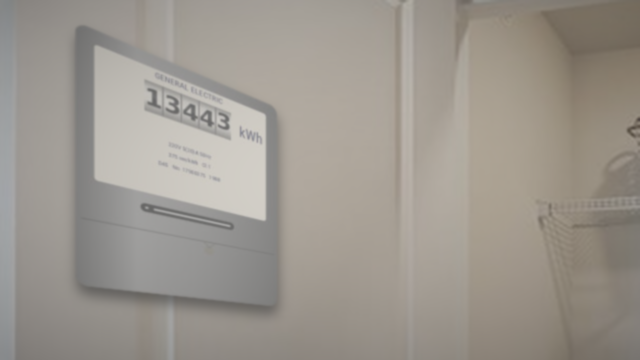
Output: kWh 13443
